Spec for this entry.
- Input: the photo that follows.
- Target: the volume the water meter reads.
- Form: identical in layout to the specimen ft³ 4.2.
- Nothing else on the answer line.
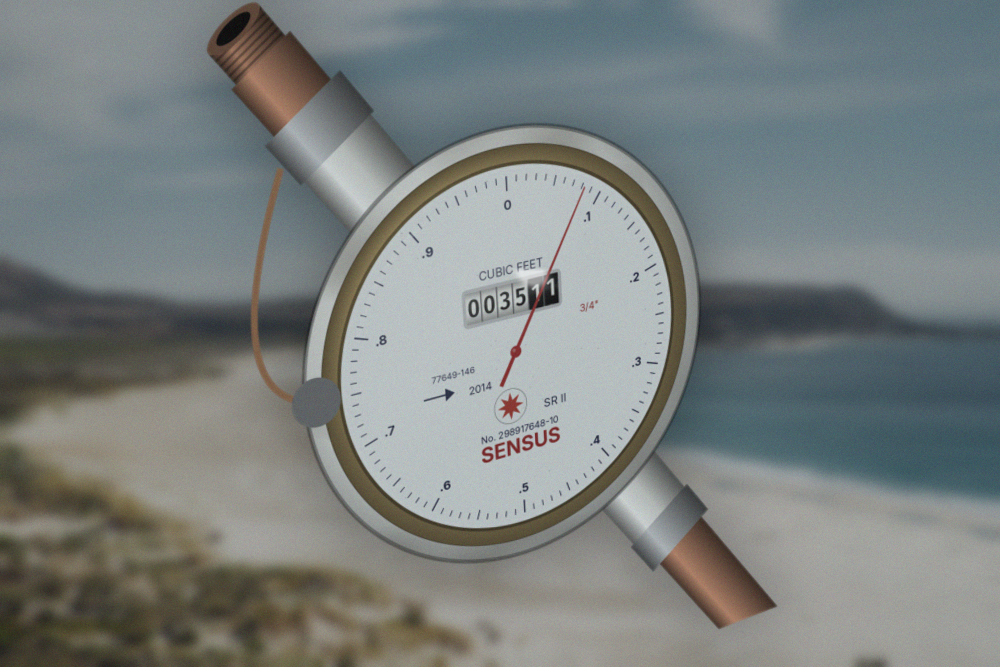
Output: ft³ 3511.08
